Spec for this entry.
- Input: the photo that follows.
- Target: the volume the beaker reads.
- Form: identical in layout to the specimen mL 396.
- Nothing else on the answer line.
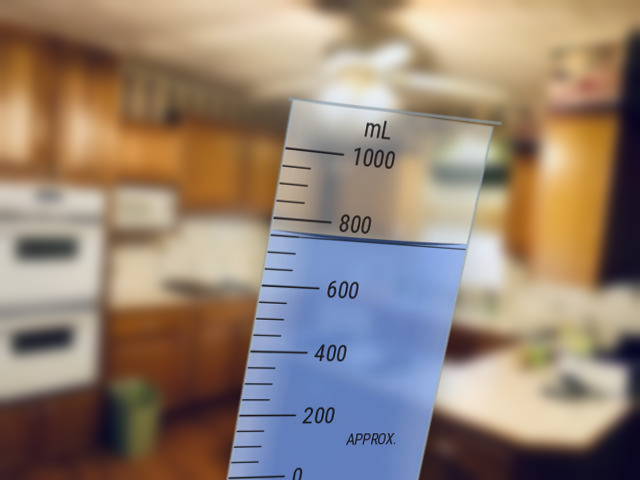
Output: mL 750
